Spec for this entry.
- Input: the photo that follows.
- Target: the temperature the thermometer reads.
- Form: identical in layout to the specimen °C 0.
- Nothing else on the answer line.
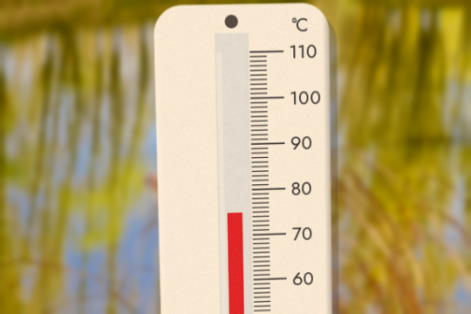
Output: °C 75
